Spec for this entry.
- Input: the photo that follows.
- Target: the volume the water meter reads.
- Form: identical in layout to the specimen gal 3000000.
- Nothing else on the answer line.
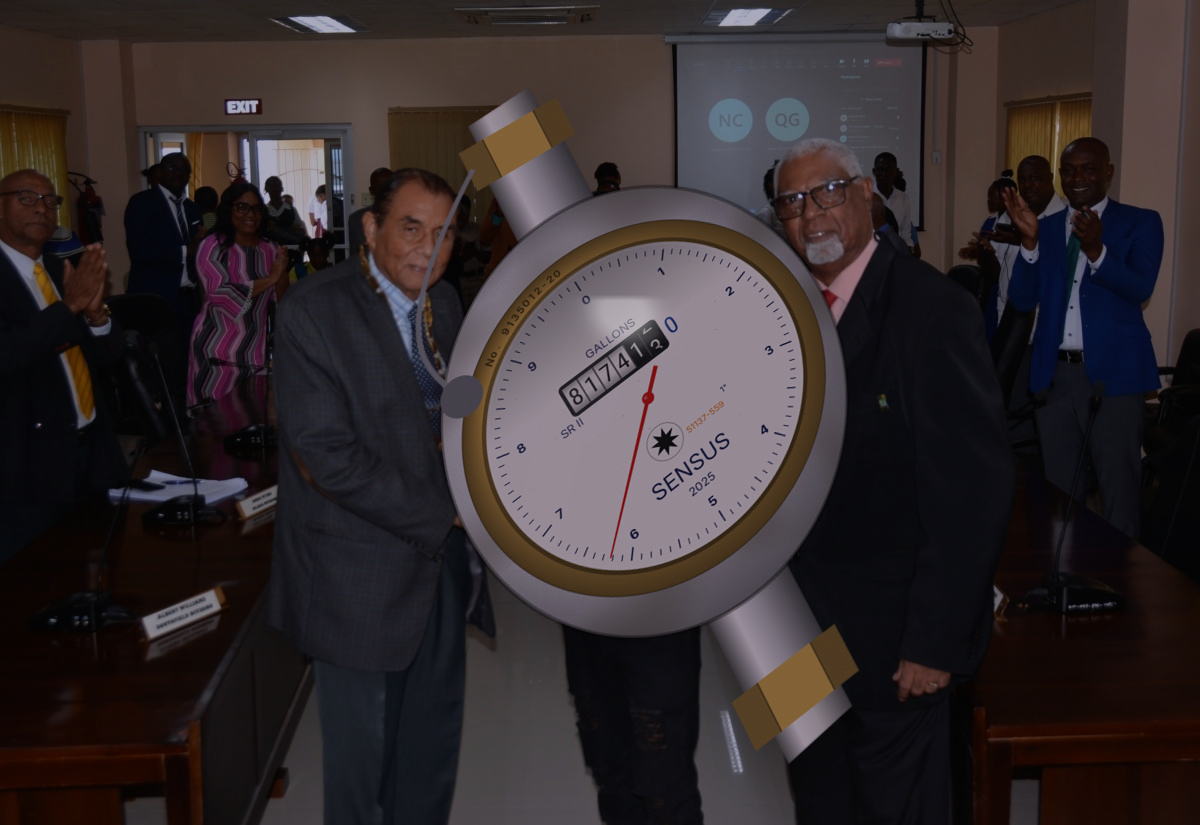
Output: gal 8174126.2
